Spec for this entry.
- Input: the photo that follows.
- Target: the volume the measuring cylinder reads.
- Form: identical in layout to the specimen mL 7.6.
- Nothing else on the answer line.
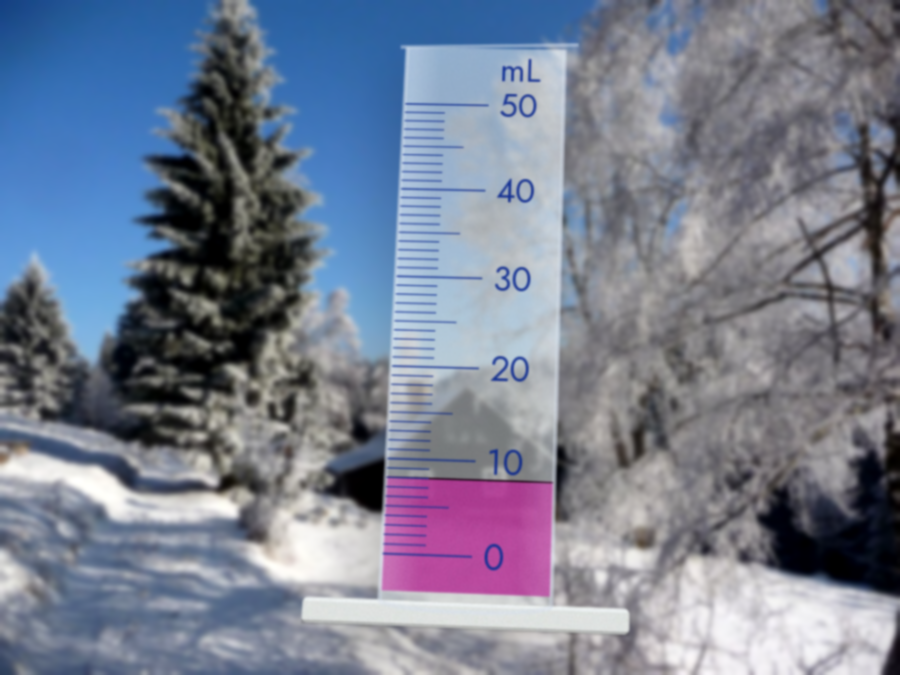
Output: mL 8
